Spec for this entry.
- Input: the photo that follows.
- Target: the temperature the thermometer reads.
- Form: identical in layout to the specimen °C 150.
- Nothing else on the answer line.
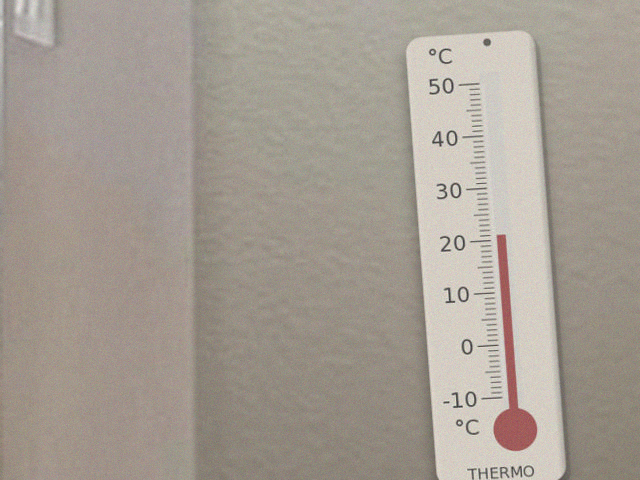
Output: °C 21
